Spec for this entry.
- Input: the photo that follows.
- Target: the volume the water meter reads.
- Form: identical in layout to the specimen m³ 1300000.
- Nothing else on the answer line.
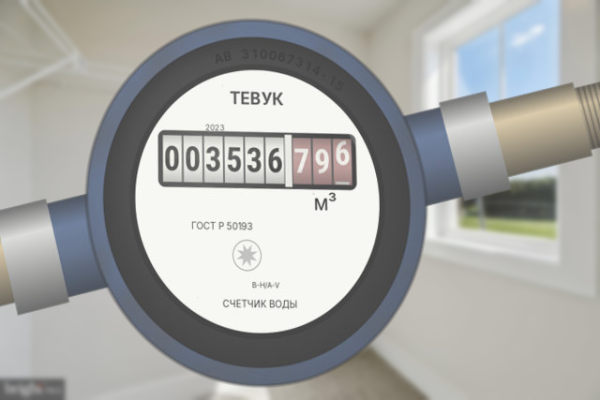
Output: m³ 3536.796
